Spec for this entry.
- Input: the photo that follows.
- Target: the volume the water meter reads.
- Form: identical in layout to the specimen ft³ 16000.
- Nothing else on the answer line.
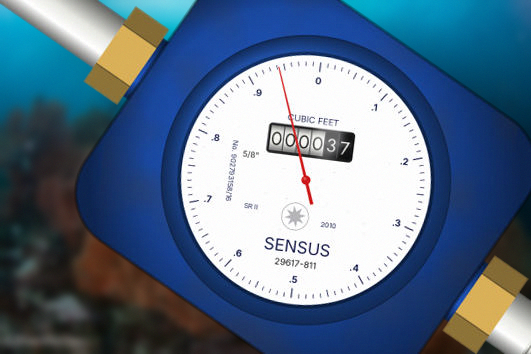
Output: ft³ 36.94
